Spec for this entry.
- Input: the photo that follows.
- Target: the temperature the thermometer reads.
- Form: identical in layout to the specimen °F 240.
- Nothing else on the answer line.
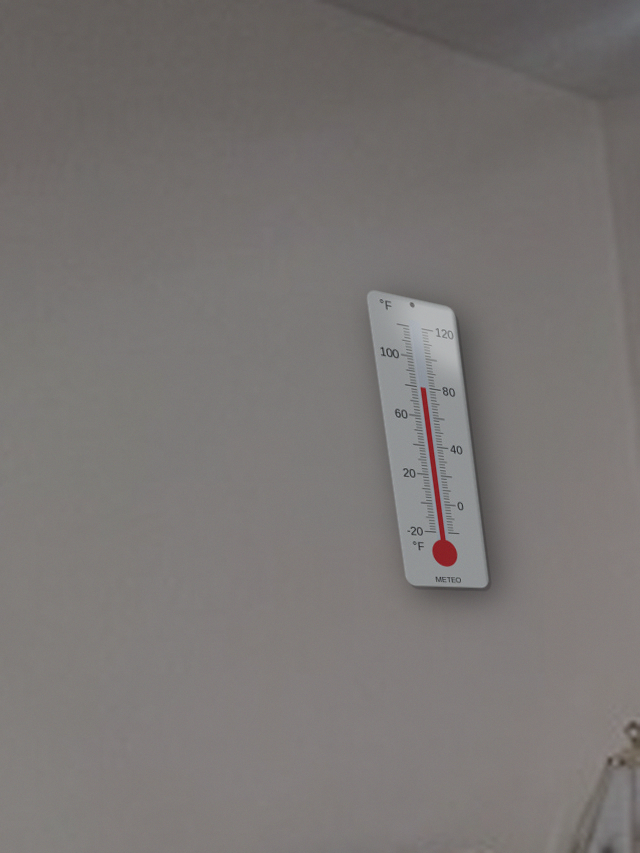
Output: °F 80
